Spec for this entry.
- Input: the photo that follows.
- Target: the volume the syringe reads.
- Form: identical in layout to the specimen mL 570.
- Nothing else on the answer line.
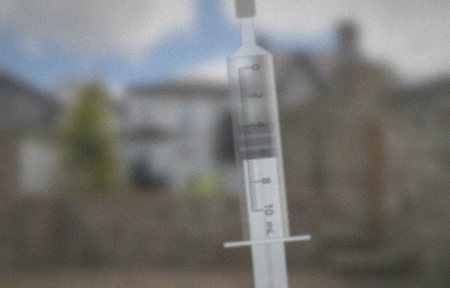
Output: mL 4
